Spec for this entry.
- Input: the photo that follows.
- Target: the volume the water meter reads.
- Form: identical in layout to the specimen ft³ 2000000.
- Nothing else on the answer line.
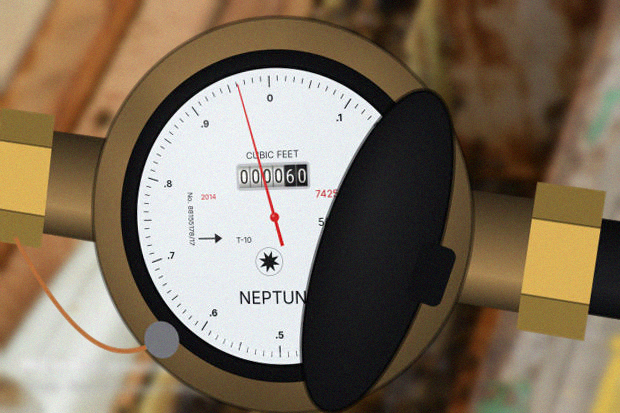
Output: ft³ 59.96
